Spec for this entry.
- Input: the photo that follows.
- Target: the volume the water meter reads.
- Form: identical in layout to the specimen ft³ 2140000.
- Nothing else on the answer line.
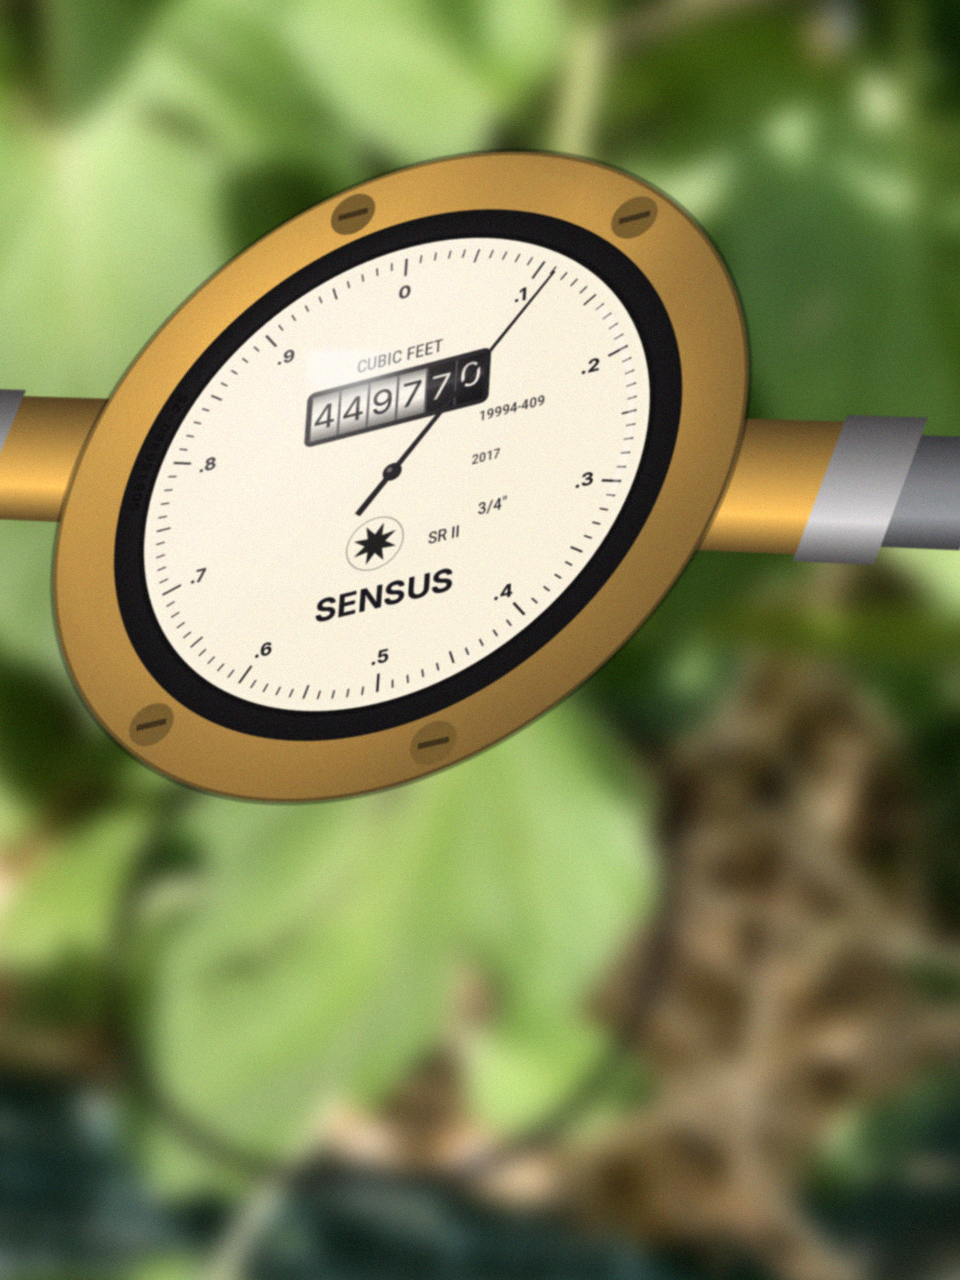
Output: ft³ 449770.11
